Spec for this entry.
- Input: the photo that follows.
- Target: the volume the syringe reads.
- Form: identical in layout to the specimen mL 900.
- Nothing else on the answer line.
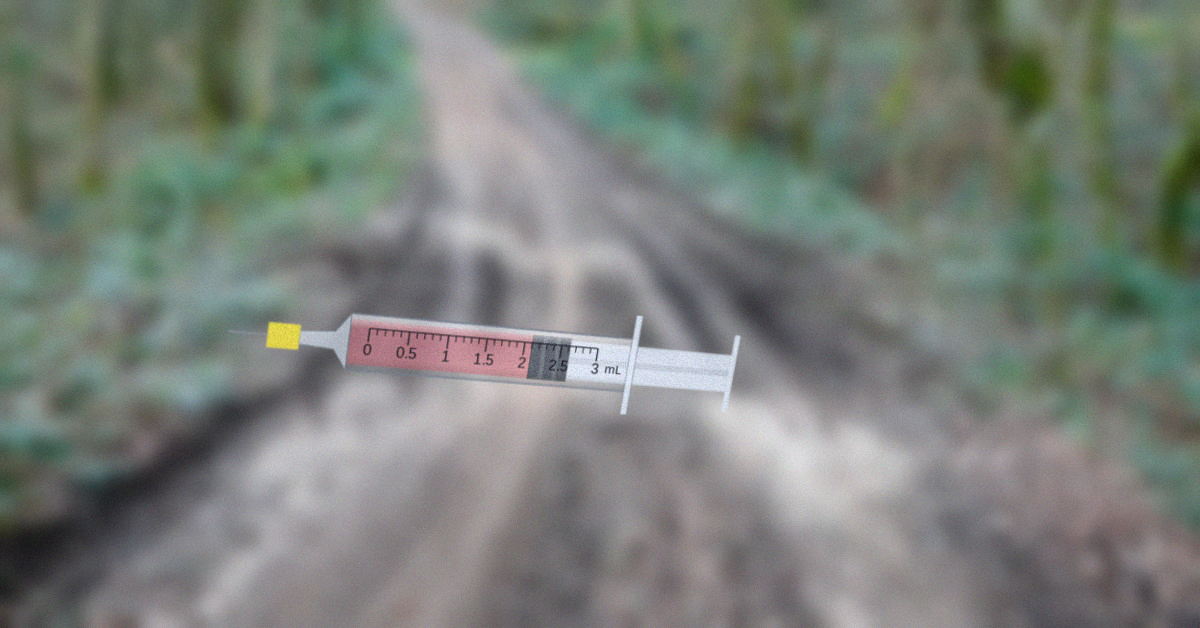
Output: mL 2.1
